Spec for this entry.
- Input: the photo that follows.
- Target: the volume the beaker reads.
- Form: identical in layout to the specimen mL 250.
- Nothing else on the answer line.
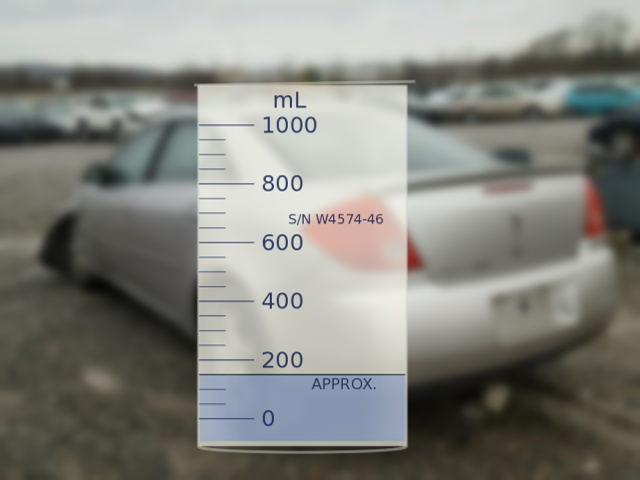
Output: mL 150
